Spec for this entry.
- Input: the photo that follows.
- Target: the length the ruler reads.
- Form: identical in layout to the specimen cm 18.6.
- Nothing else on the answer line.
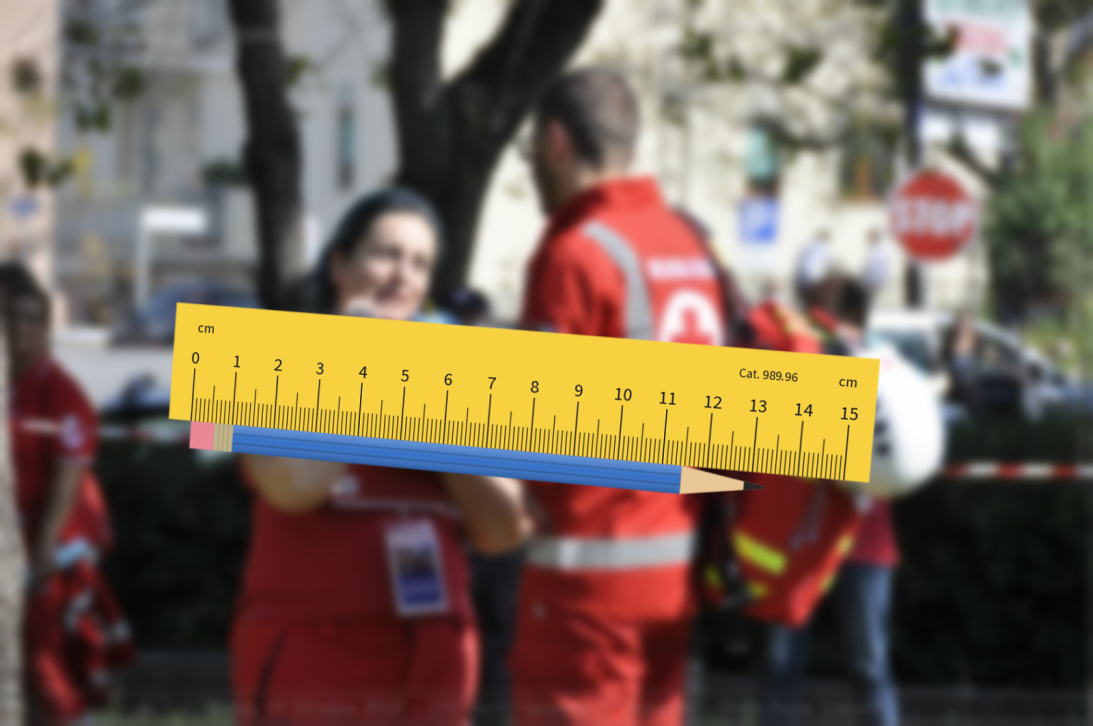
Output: cm 13.3
